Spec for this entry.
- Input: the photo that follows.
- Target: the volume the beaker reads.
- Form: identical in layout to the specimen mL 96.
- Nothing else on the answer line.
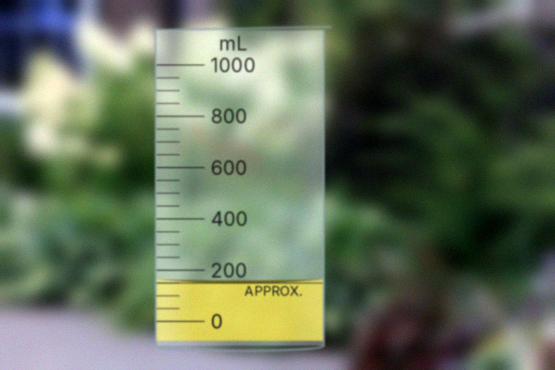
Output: mL 150
